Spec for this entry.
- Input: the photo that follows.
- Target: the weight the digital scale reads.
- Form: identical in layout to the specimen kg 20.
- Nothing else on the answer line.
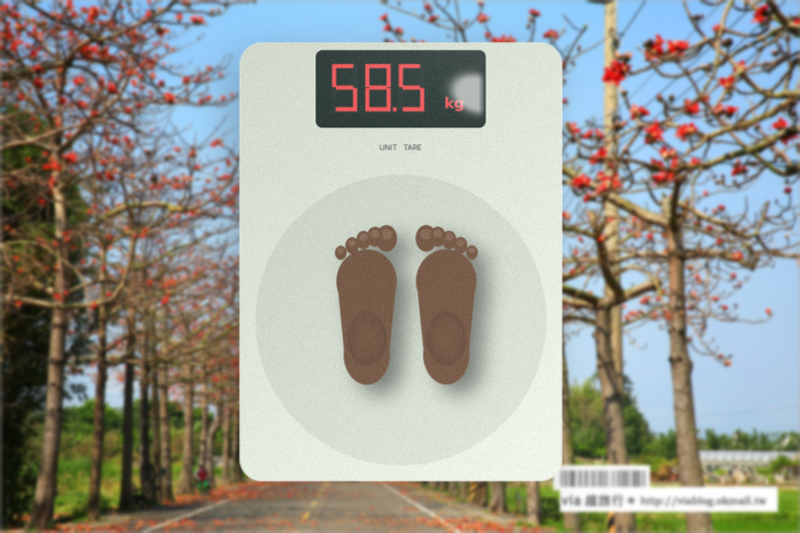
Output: kg 58.5
